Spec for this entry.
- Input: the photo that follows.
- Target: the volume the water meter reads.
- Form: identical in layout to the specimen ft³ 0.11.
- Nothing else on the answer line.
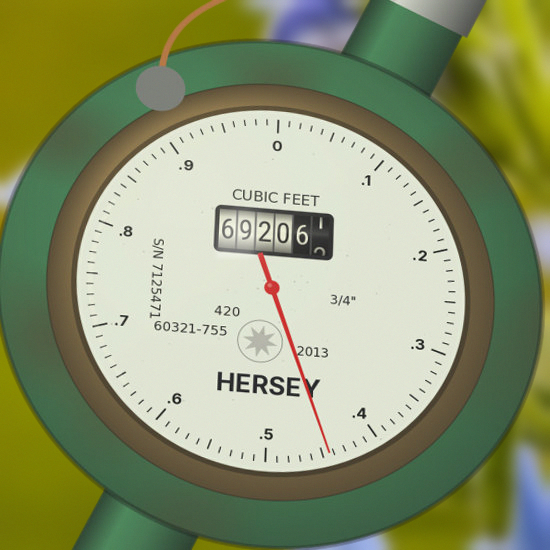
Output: ft³ 692061.44
